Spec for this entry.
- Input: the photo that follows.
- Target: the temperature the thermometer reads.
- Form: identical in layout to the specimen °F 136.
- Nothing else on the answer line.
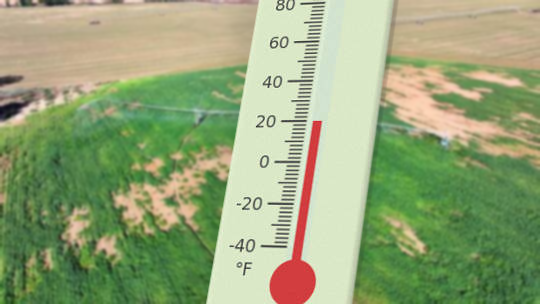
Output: °F 20
